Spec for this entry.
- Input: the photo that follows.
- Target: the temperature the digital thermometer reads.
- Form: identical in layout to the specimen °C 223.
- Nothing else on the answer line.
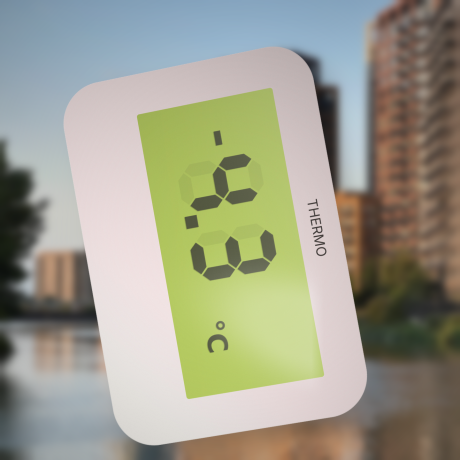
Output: °C -4.3
